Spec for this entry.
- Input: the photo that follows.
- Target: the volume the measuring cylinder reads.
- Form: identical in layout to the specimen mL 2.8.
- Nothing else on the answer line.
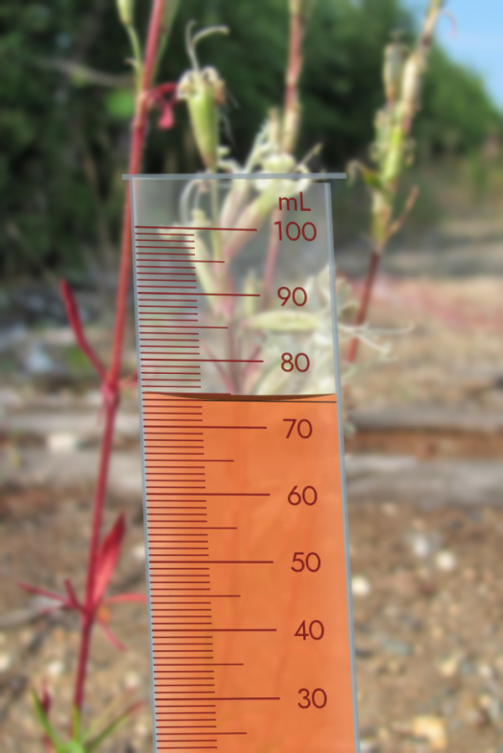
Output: mL 74
